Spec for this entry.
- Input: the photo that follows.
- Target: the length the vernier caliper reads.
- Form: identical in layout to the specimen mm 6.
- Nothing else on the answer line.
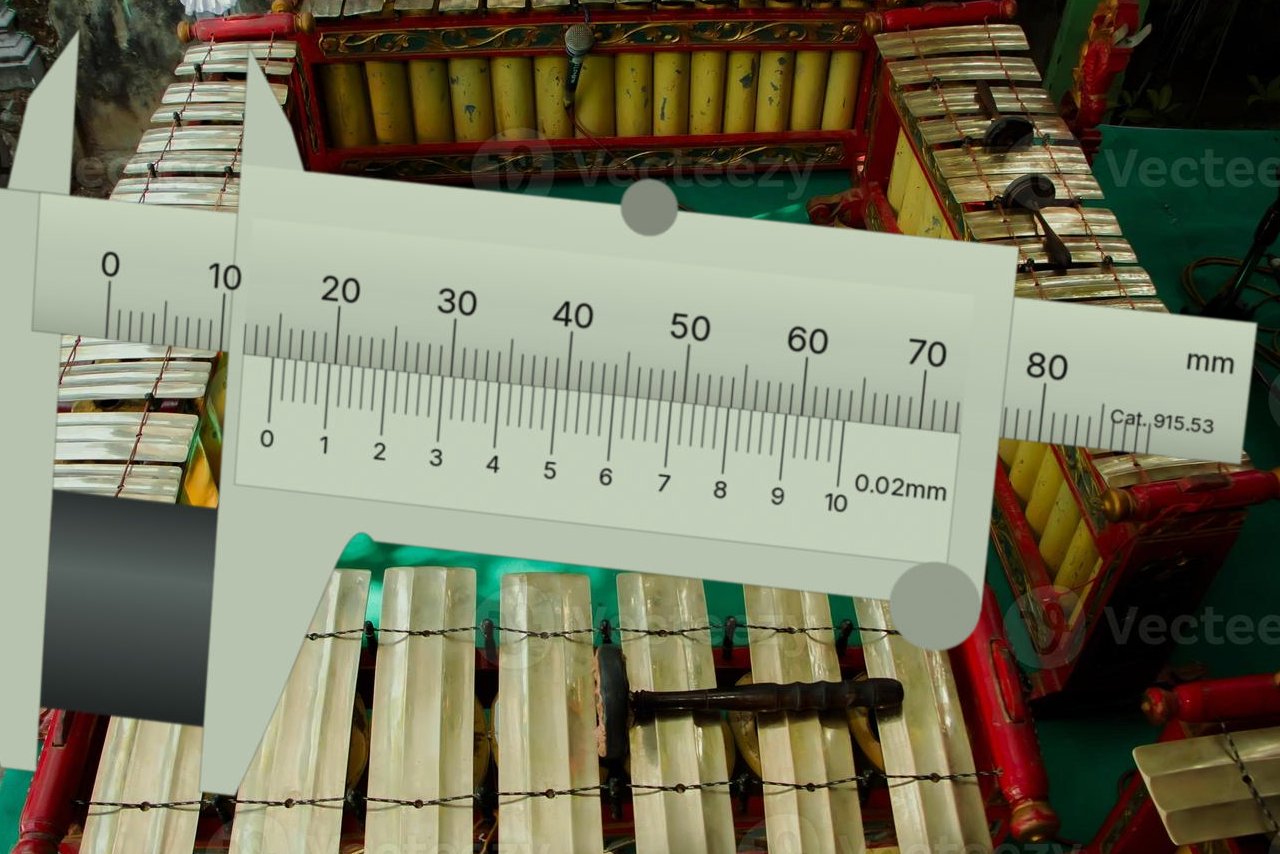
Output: mm 14.6
